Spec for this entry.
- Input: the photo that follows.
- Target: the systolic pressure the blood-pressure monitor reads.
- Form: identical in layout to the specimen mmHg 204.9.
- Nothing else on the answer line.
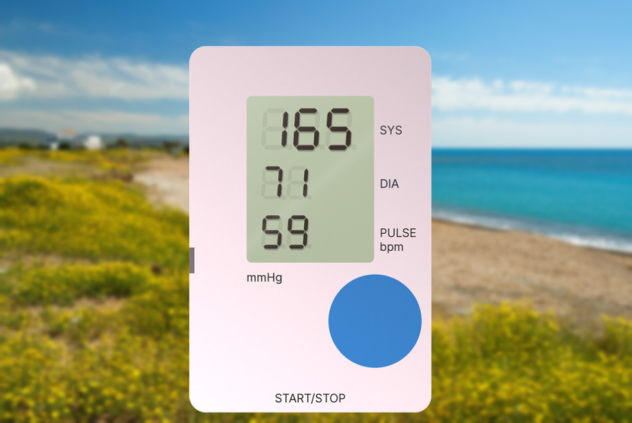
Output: mmHg 165
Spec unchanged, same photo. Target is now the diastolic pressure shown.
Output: mmHg 71
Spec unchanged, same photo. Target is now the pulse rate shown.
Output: bpm 59
